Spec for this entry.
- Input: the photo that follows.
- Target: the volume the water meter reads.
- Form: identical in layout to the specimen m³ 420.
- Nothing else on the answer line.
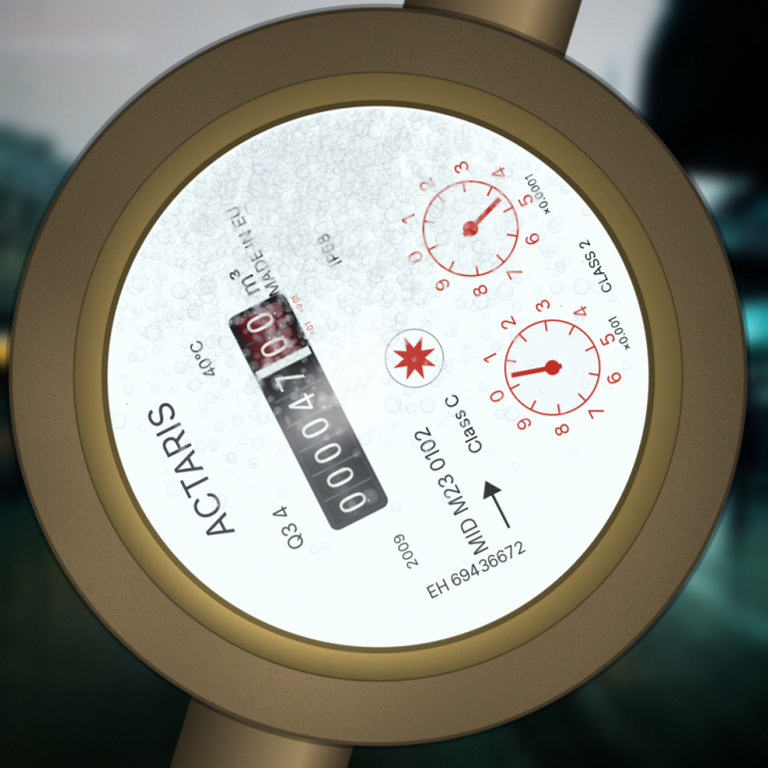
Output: m³ 47.0004
